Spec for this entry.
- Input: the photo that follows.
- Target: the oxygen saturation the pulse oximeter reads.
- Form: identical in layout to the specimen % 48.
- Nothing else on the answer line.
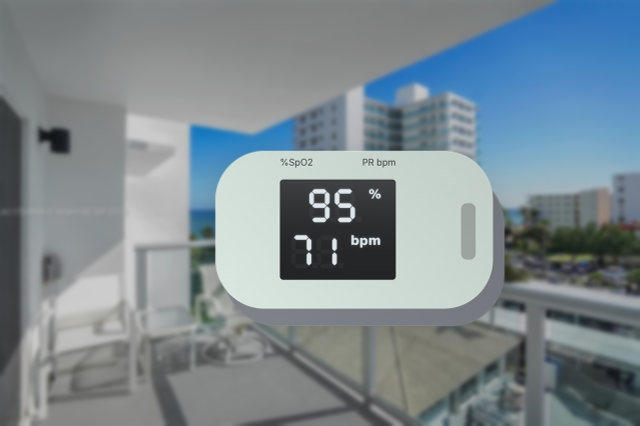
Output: % 95
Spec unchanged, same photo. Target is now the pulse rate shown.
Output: bpm 71
